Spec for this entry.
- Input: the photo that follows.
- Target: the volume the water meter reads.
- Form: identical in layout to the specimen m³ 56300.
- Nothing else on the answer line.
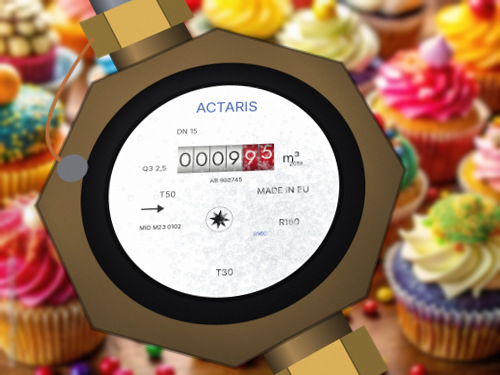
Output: m³ 9.95
